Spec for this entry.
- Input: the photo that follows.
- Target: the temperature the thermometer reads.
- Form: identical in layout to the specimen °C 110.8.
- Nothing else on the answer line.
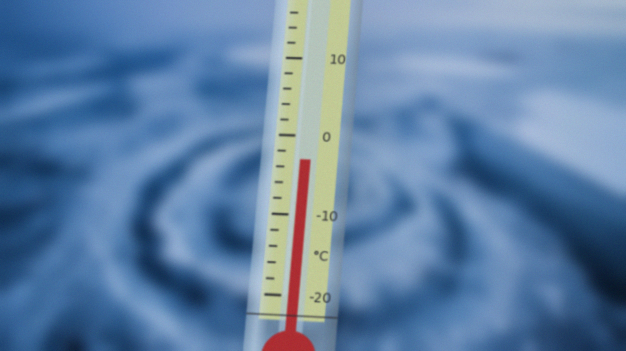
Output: °C -3
